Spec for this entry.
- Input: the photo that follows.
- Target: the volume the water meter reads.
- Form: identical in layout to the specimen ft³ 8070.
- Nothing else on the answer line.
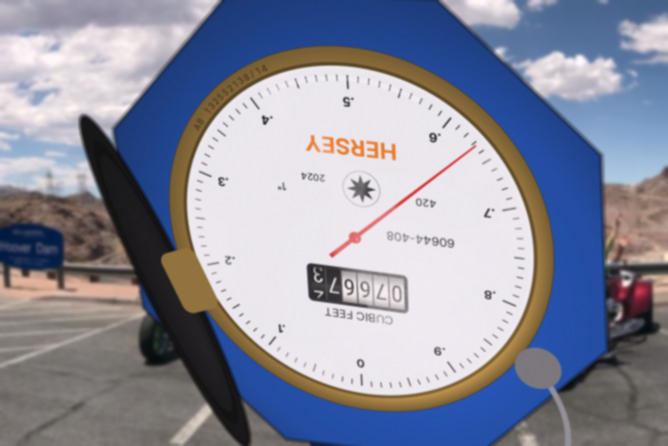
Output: ft³ 76672.63
